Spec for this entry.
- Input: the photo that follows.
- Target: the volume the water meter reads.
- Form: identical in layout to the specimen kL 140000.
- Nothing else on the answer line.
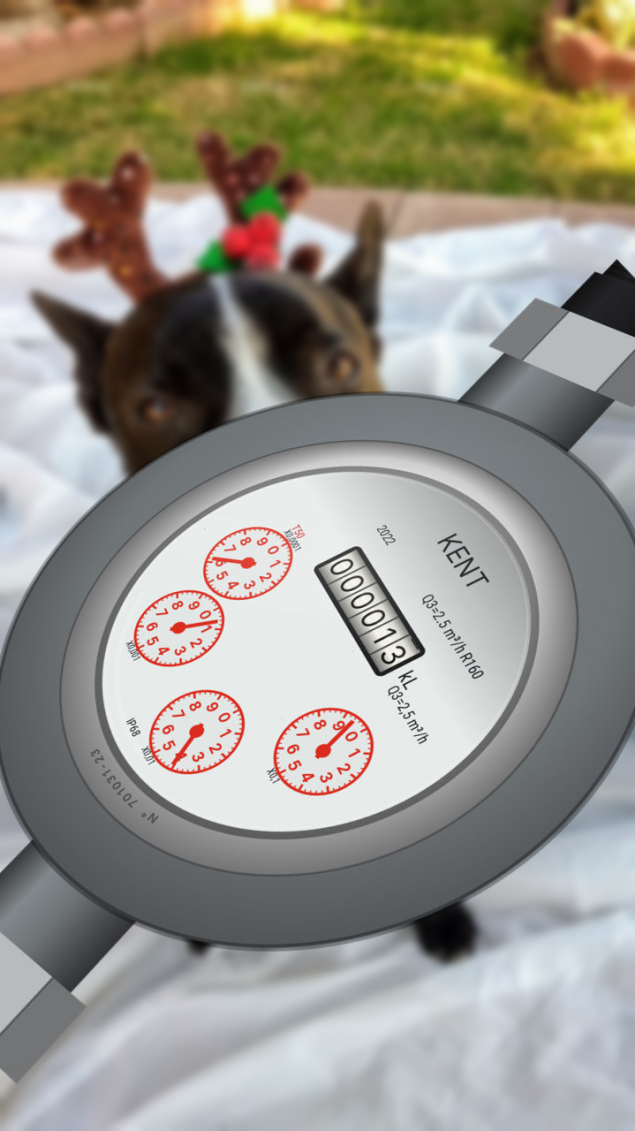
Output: kL 12.9406
